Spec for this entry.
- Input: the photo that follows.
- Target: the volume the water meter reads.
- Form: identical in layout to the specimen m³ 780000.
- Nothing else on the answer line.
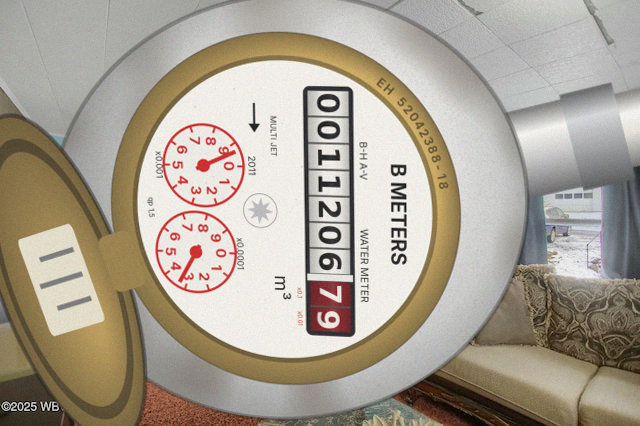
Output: m³ 11206.7893
